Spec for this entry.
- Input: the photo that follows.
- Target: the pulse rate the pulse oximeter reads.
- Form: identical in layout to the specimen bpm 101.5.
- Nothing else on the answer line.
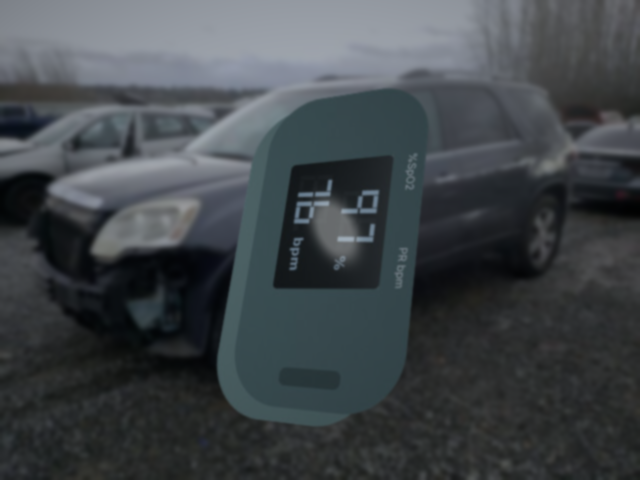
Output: bpm 76
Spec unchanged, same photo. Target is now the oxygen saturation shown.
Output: % 97
